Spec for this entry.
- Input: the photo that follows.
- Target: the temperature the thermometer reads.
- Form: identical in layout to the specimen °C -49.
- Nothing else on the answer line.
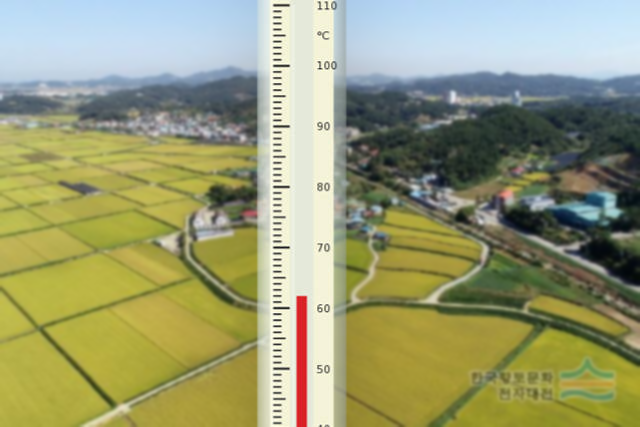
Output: °C 62
